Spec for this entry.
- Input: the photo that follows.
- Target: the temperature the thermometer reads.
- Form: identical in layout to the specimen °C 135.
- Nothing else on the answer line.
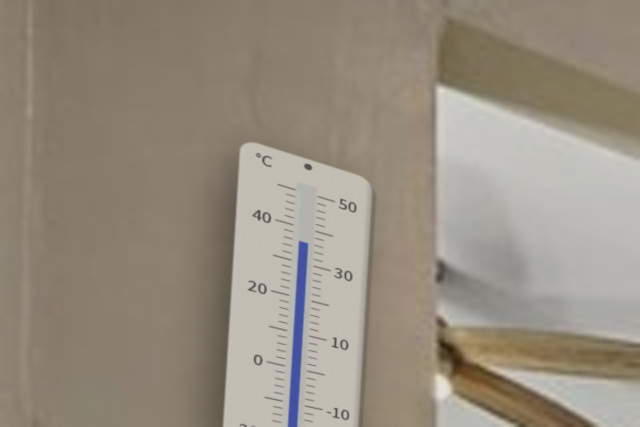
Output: °C 36
